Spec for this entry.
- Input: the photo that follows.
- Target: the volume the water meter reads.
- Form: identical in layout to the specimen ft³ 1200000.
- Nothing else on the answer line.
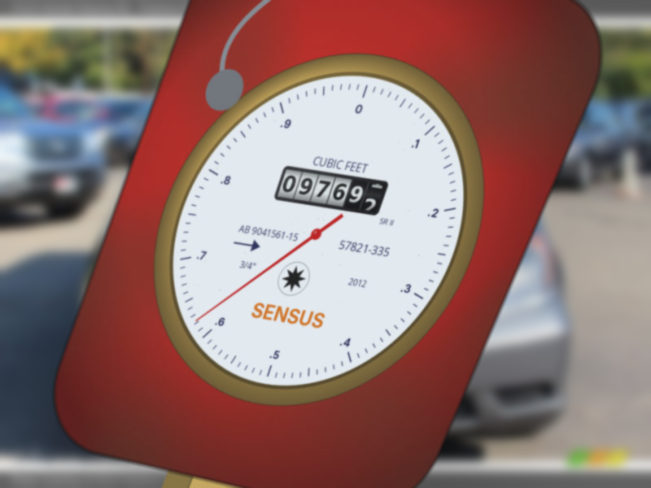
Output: ft³ 97691.62
